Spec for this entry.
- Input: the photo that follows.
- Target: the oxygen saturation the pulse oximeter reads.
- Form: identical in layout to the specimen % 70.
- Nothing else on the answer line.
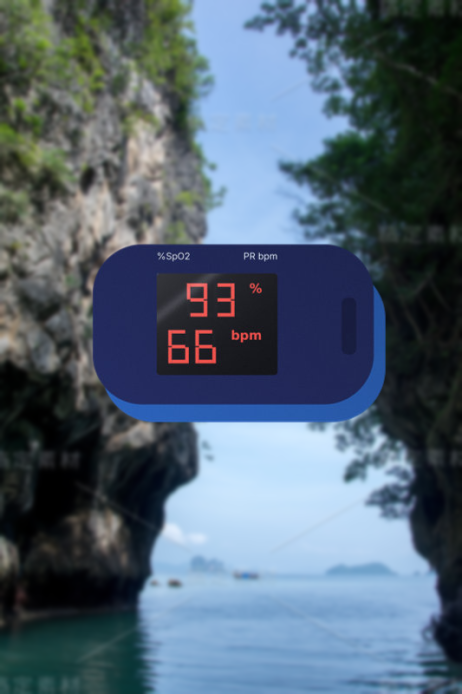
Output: % 93
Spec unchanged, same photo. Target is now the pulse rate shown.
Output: bpm 66
